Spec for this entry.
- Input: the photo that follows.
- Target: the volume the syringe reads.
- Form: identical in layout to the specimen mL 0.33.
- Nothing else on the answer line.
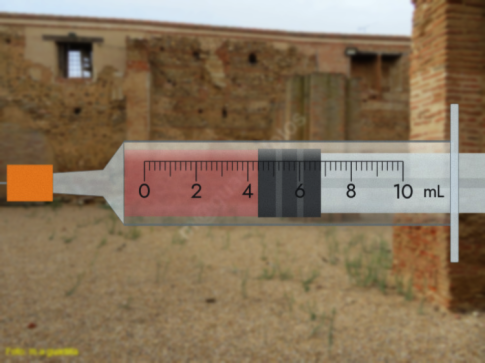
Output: mL 4.4
